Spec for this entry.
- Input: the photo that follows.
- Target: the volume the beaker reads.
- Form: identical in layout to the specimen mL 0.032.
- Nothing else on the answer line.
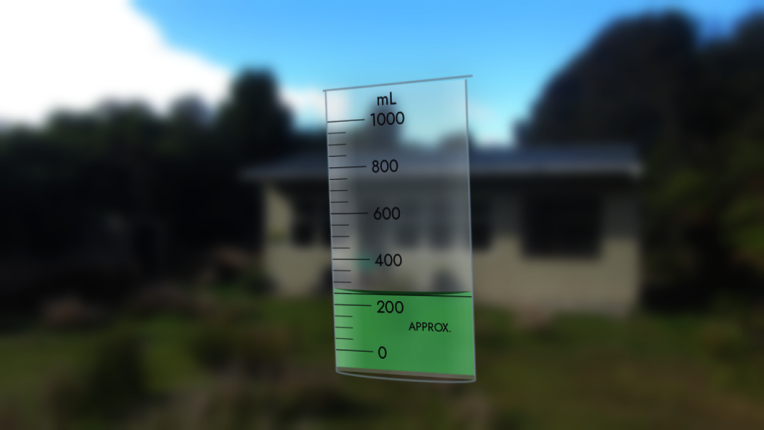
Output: mL 250
